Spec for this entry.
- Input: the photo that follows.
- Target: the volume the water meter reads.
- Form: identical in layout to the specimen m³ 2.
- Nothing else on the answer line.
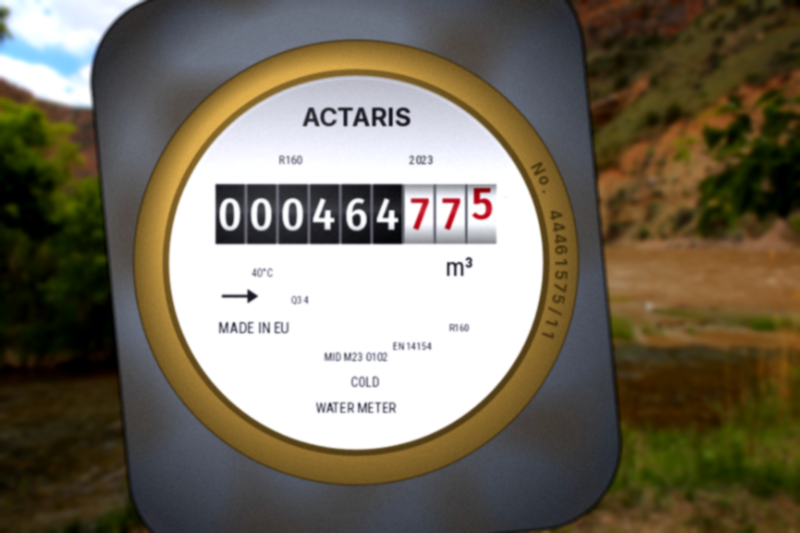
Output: m³ 464.775
